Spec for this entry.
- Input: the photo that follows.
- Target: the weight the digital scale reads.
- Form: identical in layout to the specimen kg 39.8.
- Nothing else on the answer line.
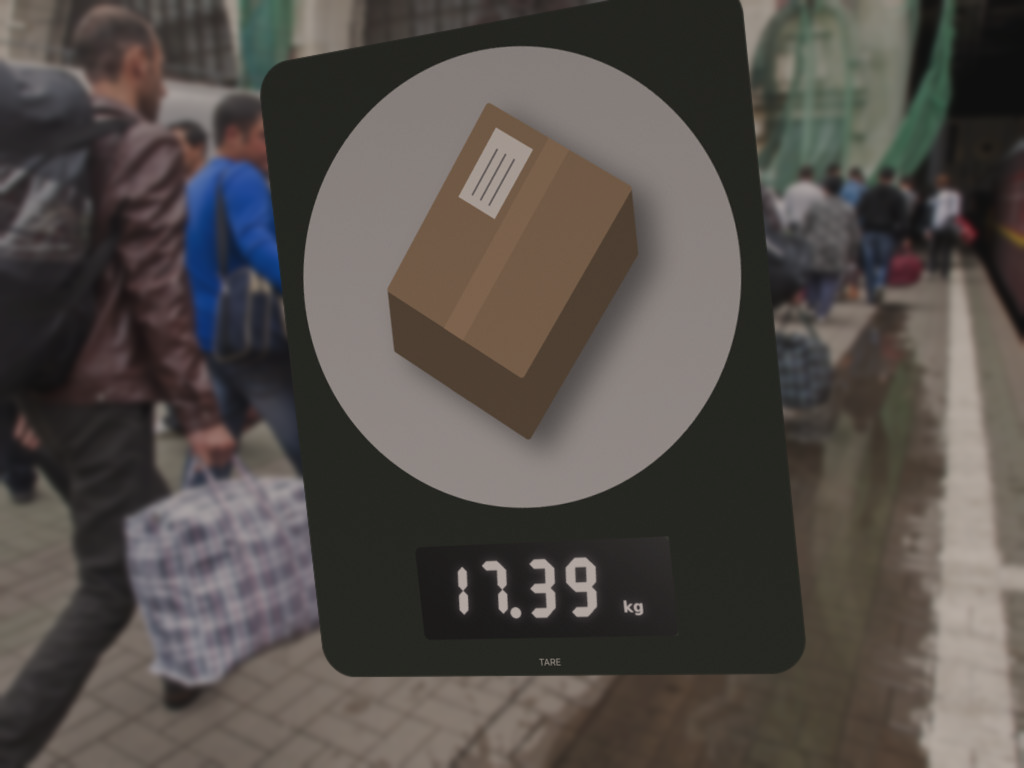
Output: kg 17.39
